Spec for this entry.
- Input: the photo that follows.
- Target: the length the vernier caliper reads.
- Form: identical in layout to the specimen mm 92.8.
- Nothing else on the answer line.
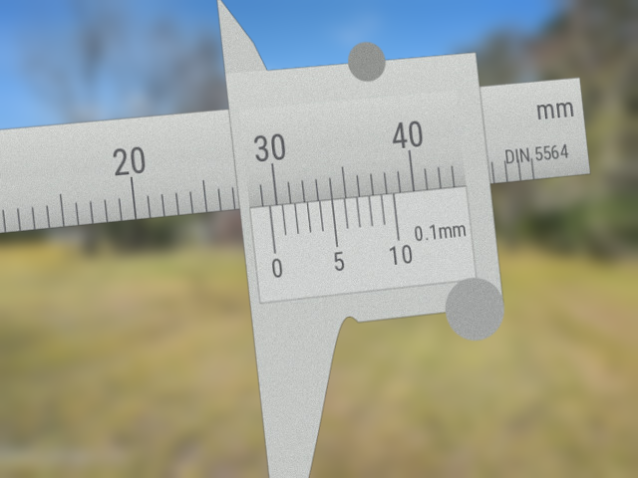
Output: mm 29.5
